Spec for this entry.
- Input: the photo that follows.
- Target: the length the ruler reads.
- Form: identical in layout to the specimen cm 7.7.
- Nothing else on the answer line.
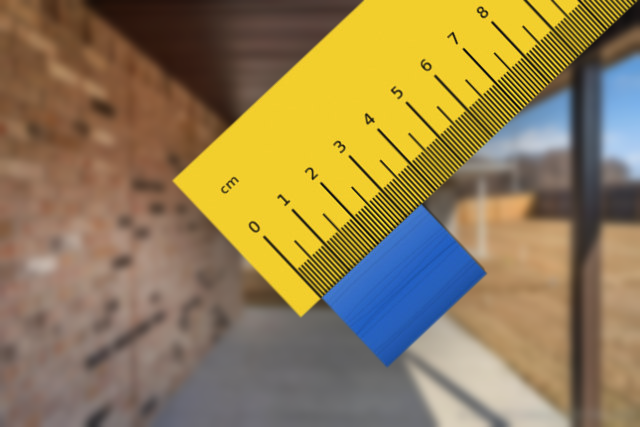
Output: cm 3.5
